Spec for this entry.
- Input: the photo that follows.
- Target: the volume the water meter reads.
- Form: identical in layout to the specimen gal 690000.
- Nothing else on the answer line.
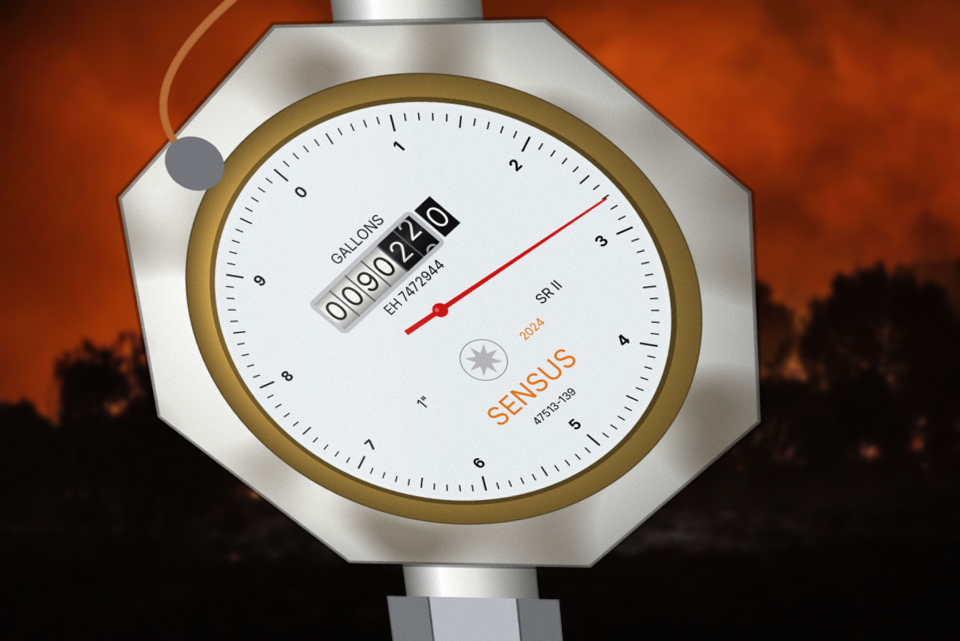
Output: gal 90222.7
